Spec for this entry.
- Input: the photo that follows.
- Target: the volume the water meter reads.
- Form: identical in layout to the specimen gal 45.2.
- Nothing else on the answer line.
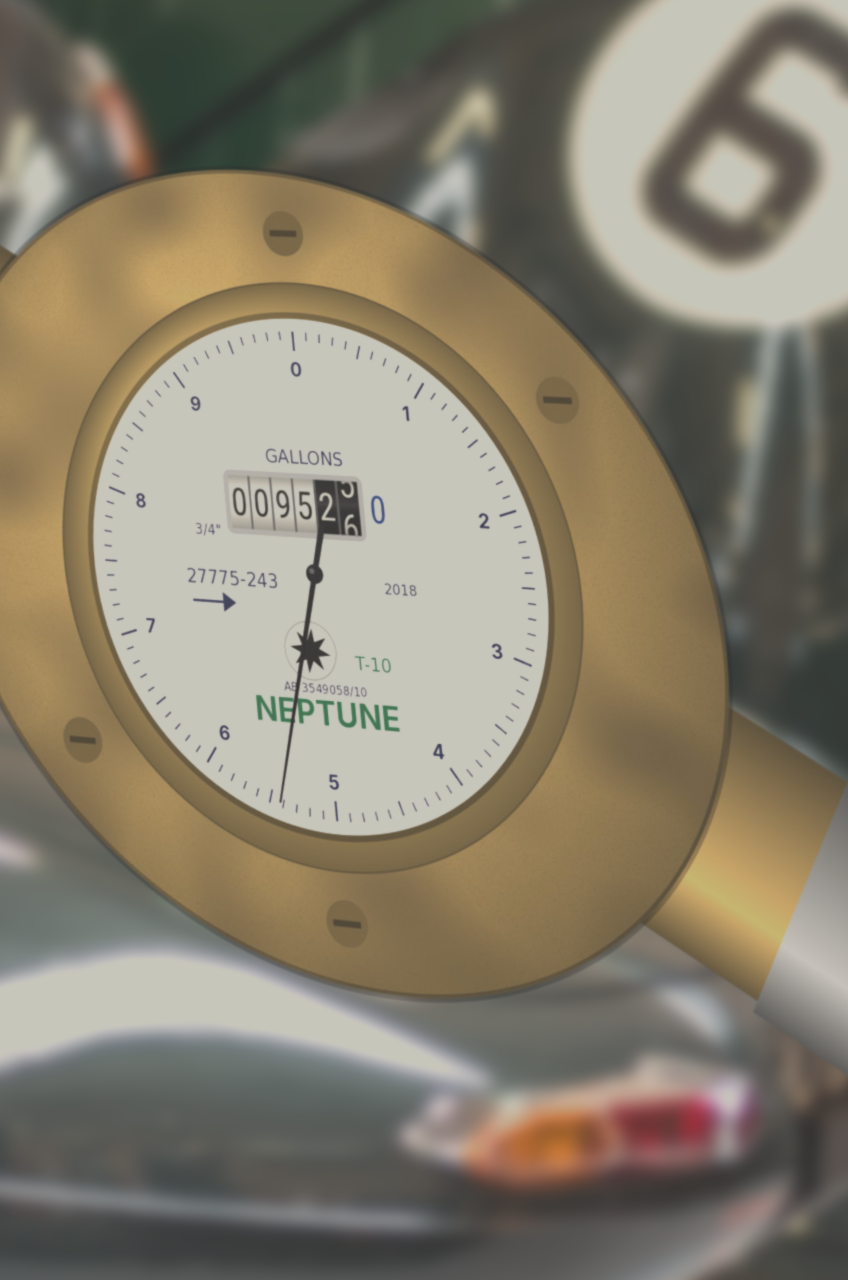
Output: gal 95255.4
